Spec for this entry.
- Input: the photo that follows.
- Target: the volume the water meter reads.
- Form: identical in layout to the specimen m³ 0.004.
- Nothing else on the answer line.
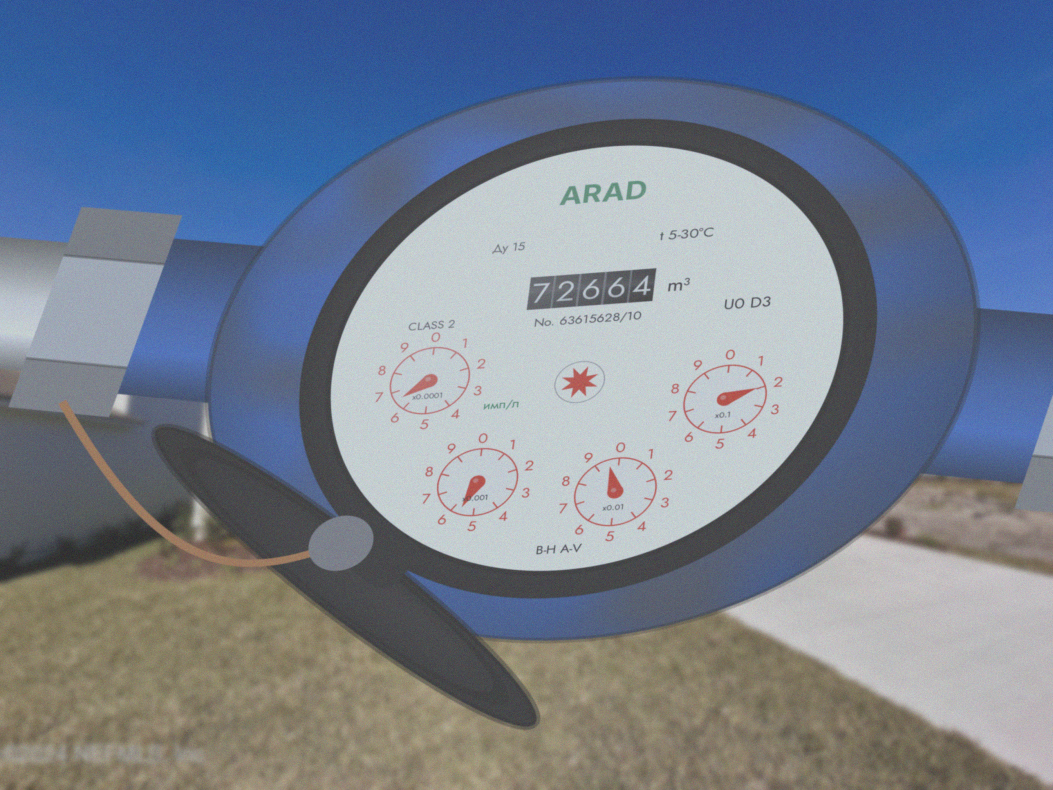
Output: m³ 72664.1956
